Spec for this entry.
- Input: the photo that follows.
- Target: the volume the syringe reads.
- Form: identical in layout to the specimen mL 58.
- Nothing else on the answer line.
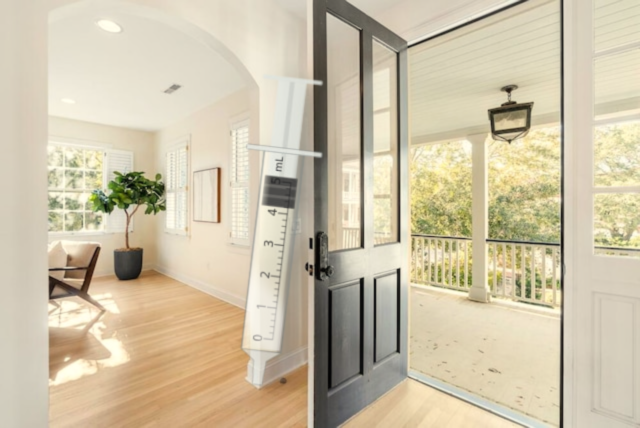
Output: mL 4.2
